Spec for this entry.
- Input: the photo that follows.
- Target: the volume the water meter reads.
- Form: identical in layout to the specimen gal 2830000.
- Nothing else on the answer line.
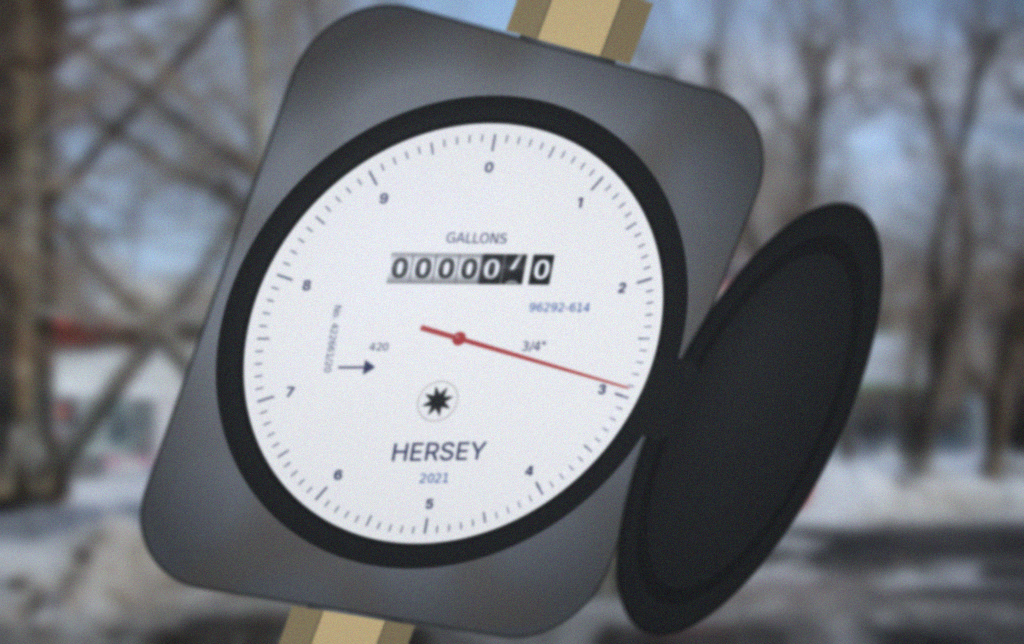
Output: gal 72.9
